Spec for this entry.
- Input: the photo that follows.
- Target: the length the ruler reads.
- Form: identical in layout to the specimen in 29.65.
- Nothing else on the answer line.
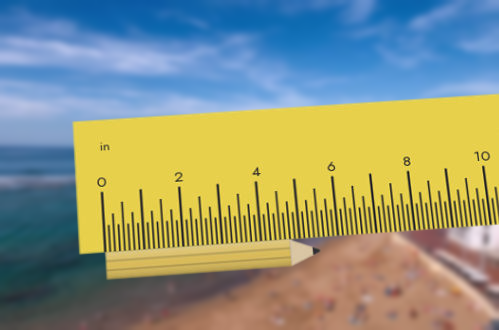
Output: in 5.5
